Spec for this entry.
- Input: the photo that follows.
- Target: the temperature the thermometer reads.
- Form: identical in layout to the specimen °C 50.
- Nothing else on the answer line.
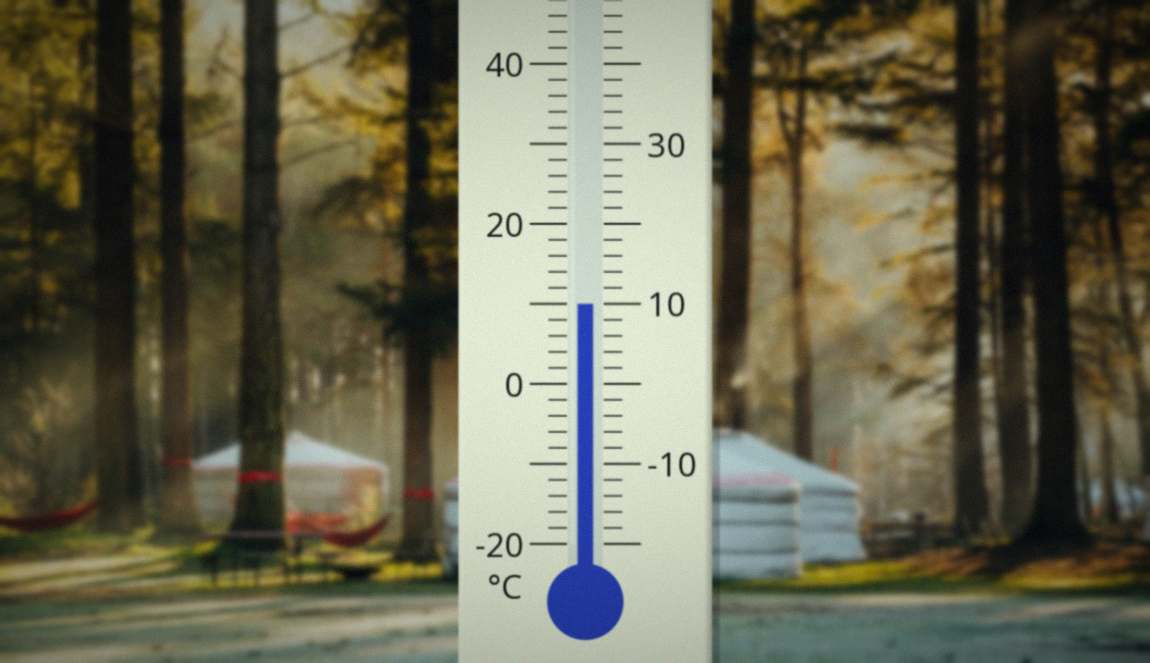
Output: °C 10
